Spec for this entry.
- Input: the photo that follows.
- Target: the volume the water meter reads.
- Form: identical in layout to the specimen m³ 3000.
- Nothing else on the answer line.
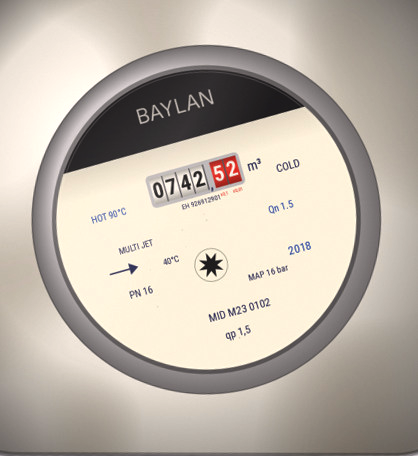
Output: m³ 742.52
